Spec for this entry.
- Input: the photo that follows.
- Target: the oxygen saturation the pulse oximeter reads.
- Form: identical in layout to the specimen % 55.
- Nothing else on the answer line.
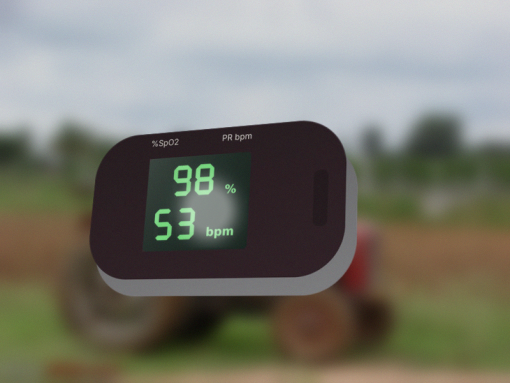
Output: % 98
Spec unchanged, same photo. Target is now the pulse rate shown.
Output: bpm 53
